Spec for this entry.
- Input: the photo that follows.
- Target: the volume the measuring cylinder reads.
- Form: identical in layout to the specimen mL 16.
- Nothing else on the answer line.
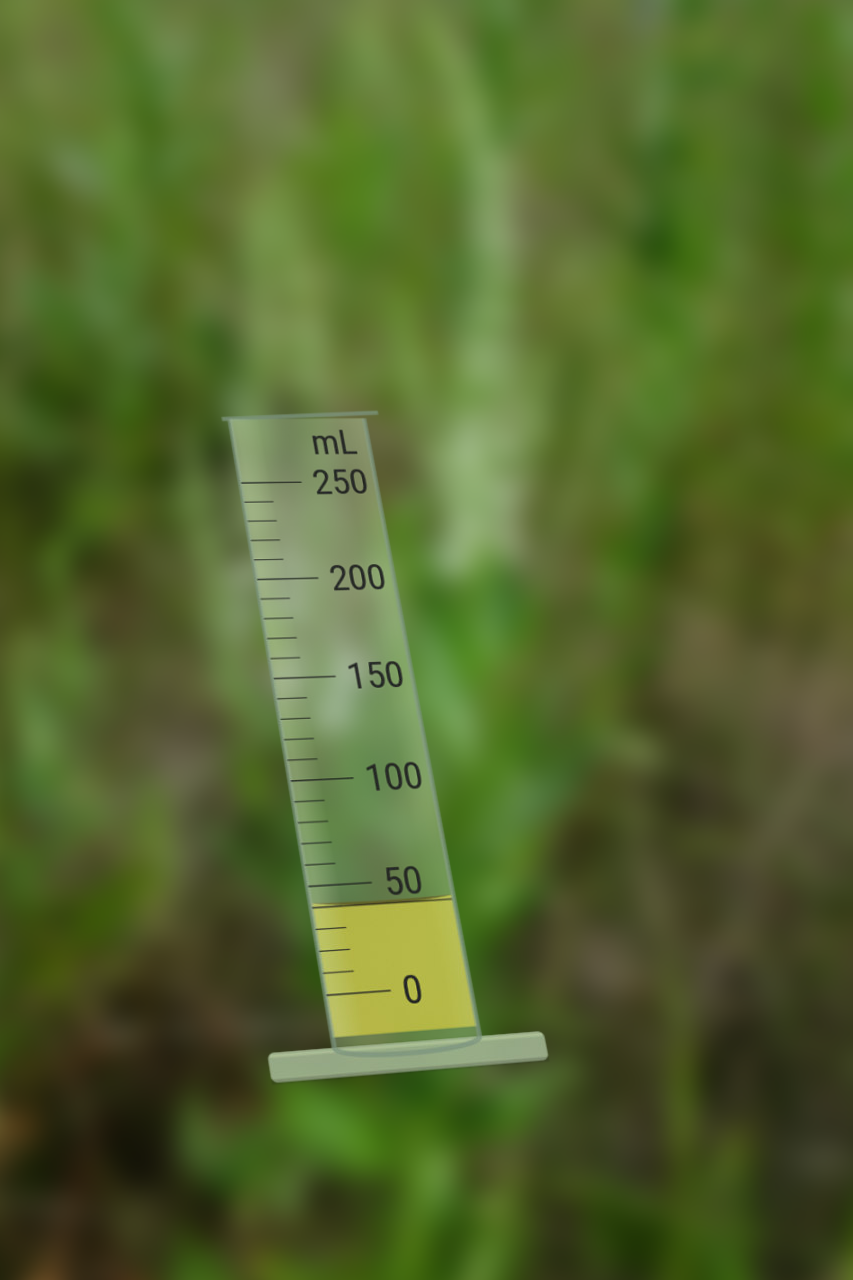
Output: mL 40
